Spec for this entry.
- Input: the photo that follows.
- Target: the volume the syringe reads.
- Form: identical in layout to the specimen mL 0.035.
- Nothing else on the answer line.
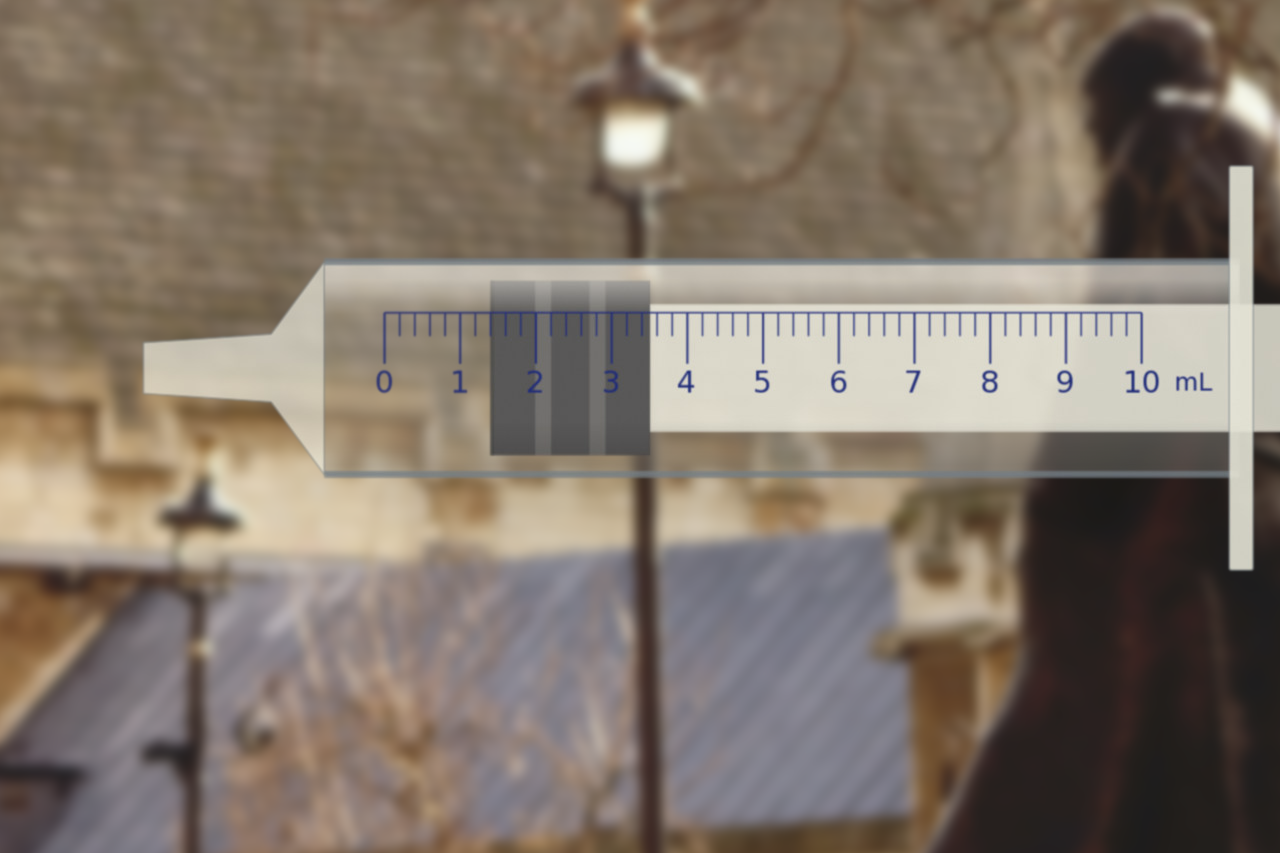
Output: mL 1.4
